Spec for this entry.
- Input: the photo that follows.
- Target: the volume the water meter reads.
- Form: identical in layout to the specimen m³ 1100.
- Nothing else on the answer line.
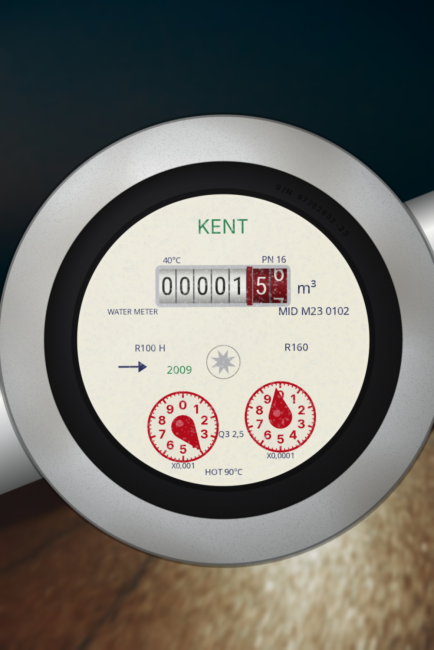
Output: m³ 1.5639
